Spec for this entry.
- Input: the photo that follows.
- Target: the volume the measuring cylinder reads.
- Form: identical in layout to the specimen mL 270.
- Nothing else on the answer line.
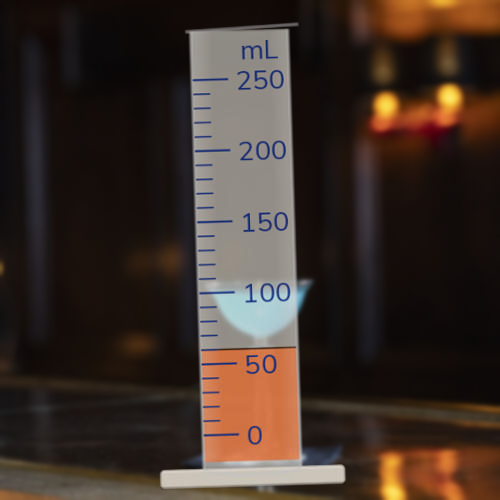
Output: mL 60
